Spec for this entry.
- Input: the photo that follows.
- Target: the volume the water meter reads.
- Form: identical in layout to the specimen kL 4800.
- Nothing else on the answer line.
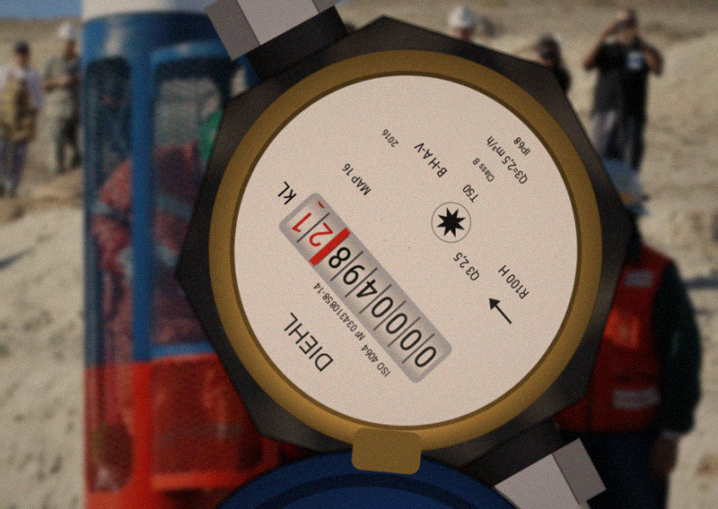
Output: kL 498.21
